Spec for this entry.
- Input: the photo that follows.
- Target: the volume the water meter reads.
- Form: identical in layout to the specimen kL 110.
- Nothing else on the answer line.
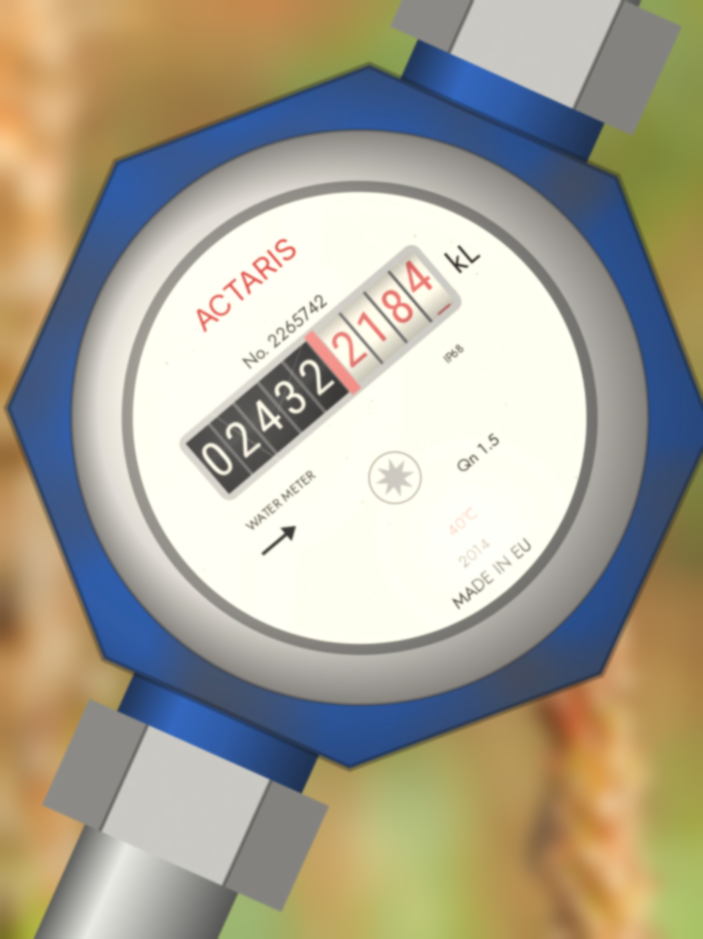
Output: kL 2432.2184
